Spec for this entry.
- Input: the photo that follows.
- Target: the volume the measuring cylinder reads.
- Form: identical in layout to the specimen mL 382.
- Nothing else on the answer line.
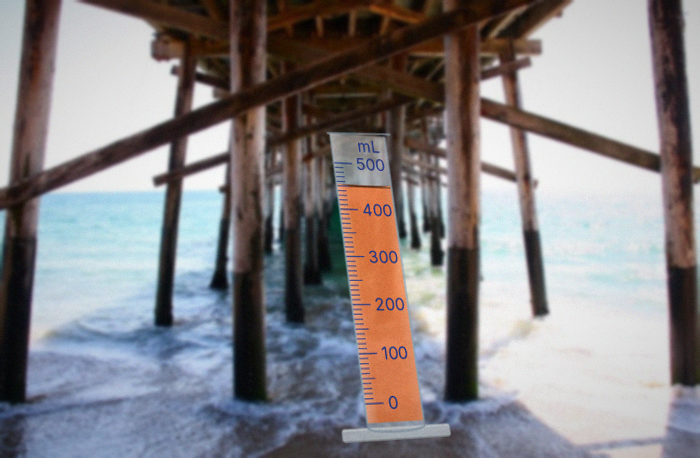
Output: mL 450
